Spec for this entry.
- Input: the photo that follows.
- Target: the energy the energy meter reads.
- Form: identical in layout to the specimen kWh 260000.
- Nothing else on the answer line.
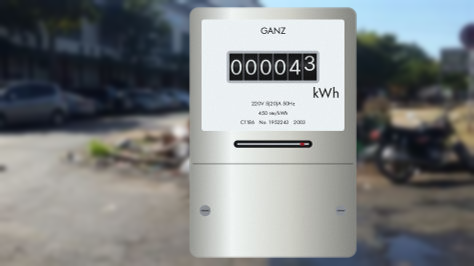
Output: kWh 43
